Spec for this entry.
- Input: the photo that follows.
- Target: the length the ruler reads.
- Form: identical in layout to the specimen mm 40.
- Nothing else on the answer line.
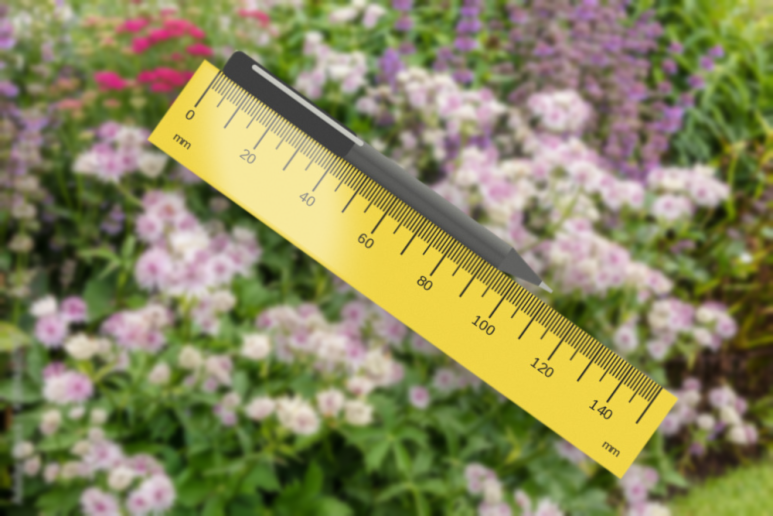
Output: mm 110
